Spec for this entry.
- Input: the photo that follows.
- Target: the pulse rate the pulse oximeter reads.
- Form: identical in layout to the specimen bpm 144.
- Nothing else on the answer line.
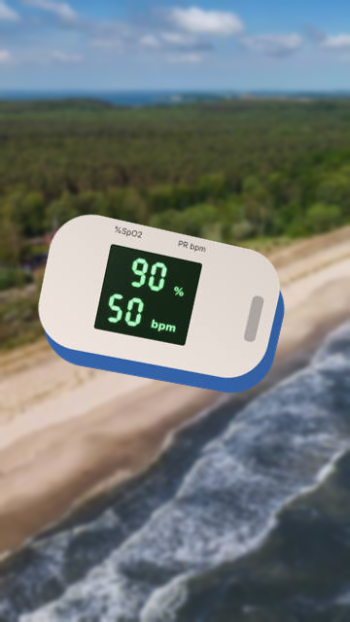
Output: bpm 50
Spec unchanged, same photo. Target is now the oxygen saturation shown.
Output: % 90
